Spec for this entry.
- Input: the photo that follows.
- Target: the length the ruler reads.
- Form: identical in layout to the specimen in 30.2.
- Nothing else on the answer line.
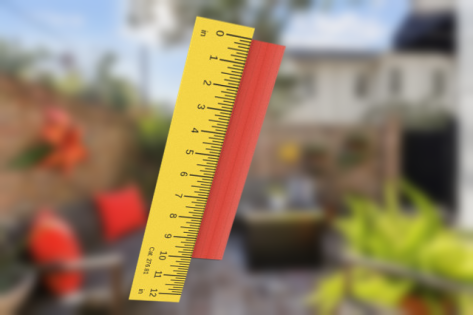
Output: in 10
